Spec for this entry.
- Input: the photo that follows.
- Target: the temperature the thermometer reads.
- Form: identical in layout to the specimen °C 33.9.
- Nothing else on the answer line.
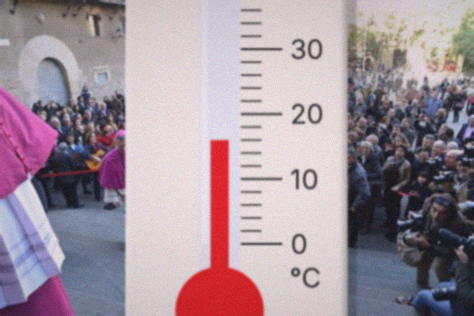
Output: °C 16
